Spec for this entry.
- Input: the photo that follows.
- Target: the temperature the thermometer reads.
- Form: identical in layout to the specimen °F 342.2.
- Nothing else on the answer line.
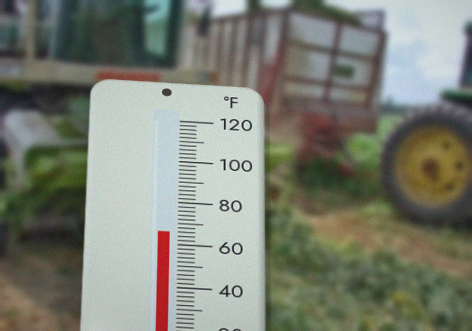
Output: °F 66
